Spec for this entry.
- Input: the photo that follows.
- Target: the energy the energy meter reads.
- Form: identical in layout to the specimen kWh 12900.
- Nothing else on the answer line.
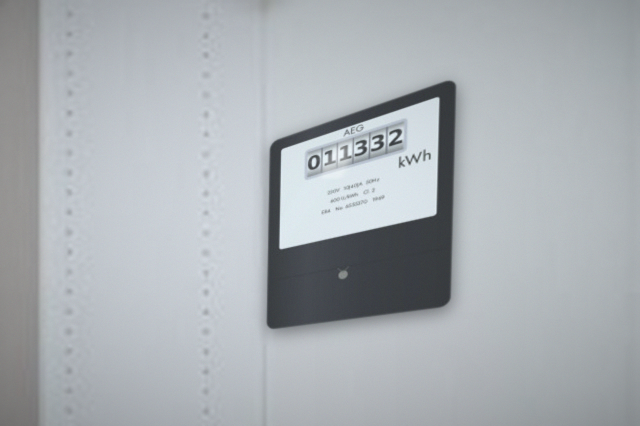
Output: kWh 11332
